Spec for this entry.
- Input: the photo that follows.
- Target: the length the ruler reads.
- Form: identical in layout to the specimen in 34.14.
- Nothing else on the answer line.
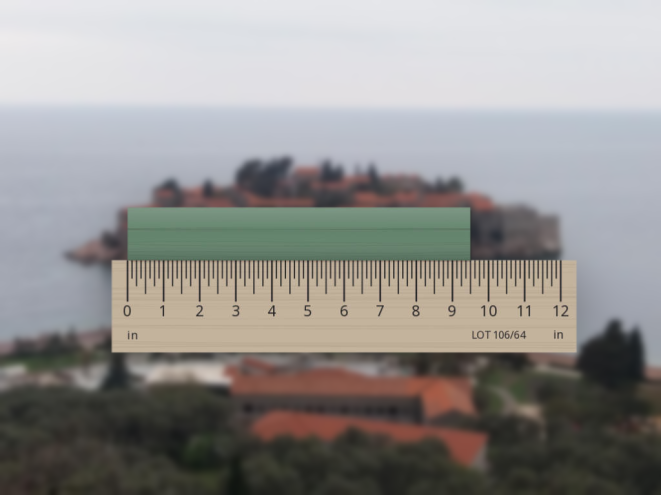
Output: in 9.5
